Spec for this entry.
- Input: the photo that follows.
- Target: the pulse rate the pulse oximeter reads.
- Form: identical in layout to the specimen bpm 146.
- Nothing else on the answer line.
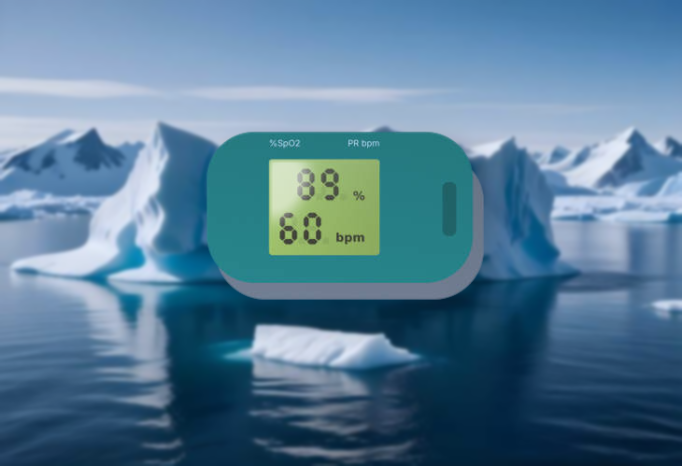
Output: bpm 60
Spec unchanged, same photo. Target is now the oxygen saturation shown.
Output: % 89
